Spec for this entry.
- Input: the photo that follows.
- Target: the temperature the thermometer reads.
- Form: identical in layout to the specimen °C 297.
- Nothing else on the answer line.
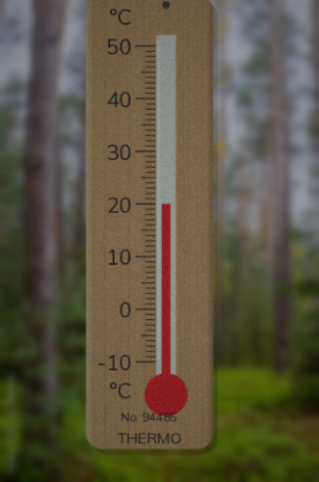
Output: °C 20
